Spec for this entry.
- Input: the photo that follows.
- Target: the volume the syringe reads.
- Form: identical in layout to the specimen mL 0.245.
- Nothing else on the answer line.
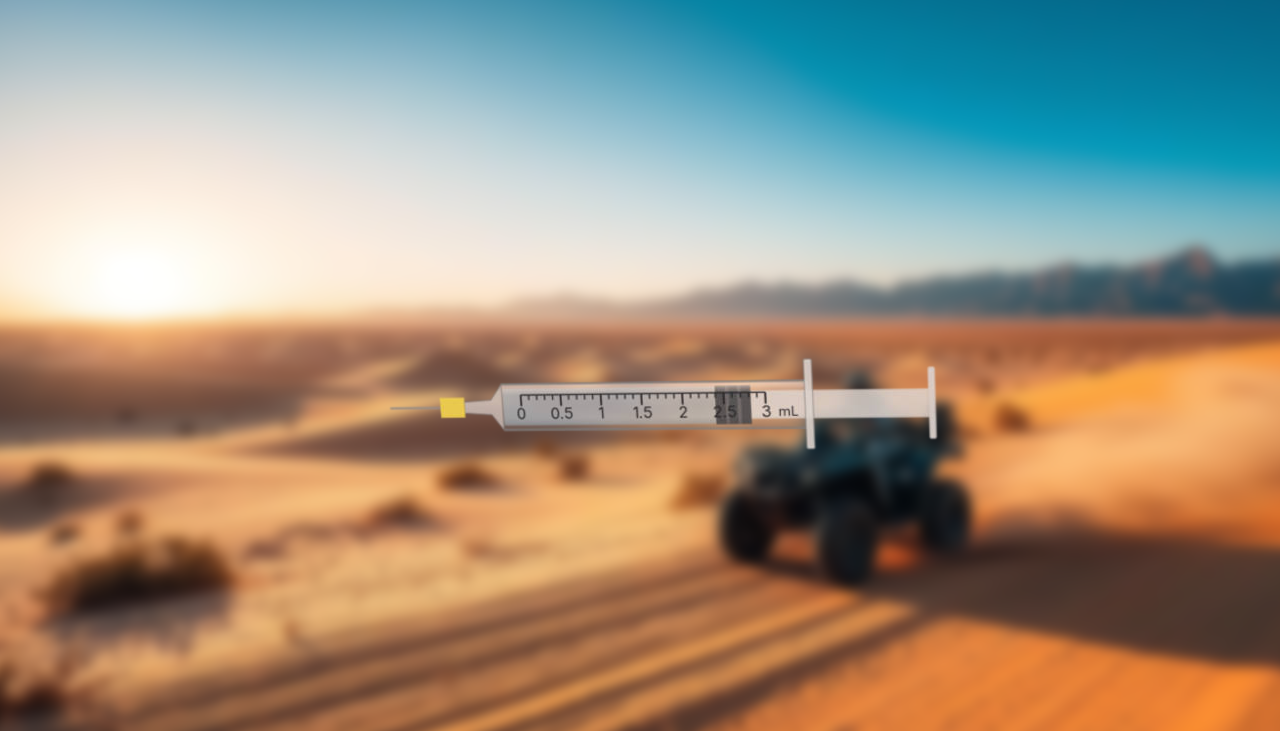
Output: mL 2.4
